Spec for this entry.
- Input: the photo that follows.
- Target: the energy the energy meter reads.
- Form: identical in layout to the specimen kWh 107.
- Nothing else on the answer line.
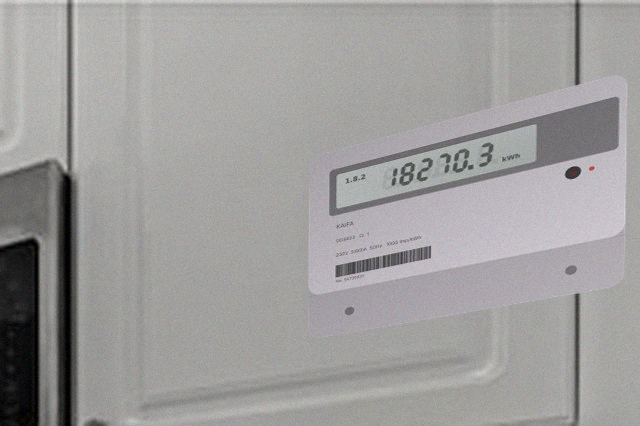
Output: kWh 18270.3
